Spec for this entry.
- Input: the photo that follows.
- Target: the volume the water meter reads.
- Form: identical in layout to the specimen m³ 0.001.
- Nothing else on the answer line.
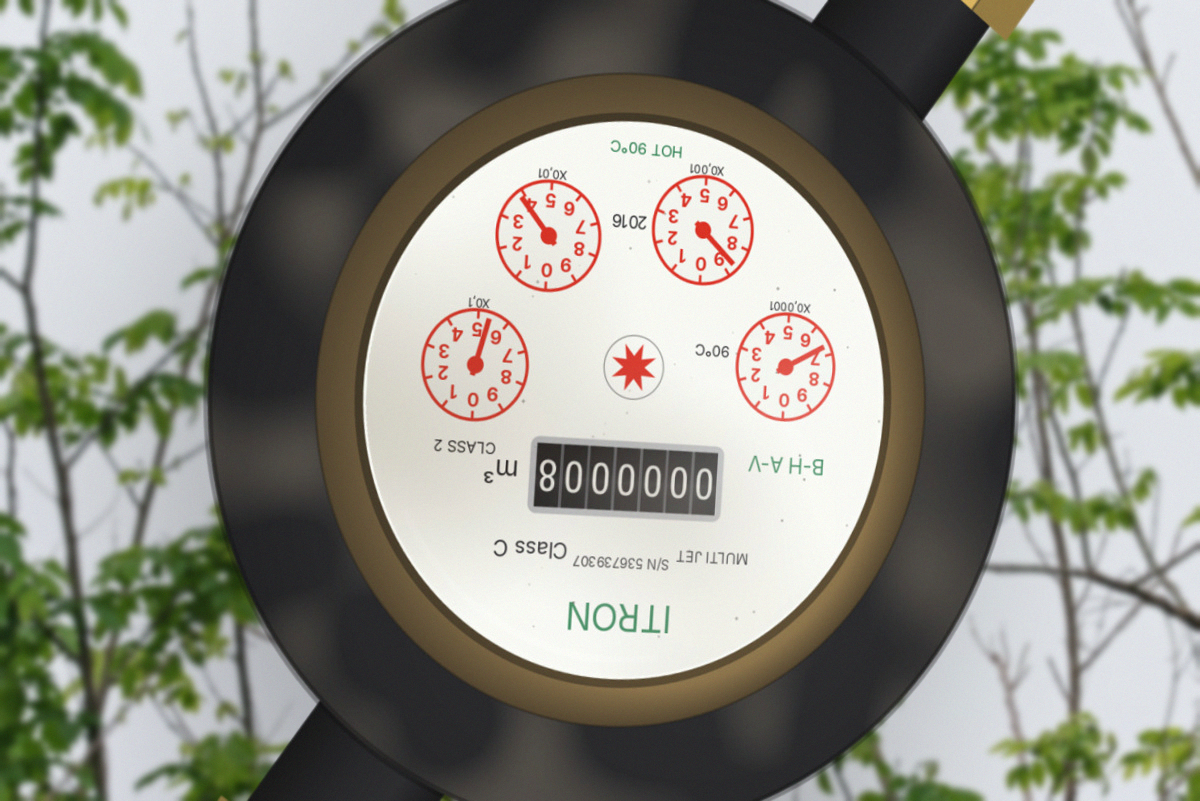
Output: m³ 8.5386
